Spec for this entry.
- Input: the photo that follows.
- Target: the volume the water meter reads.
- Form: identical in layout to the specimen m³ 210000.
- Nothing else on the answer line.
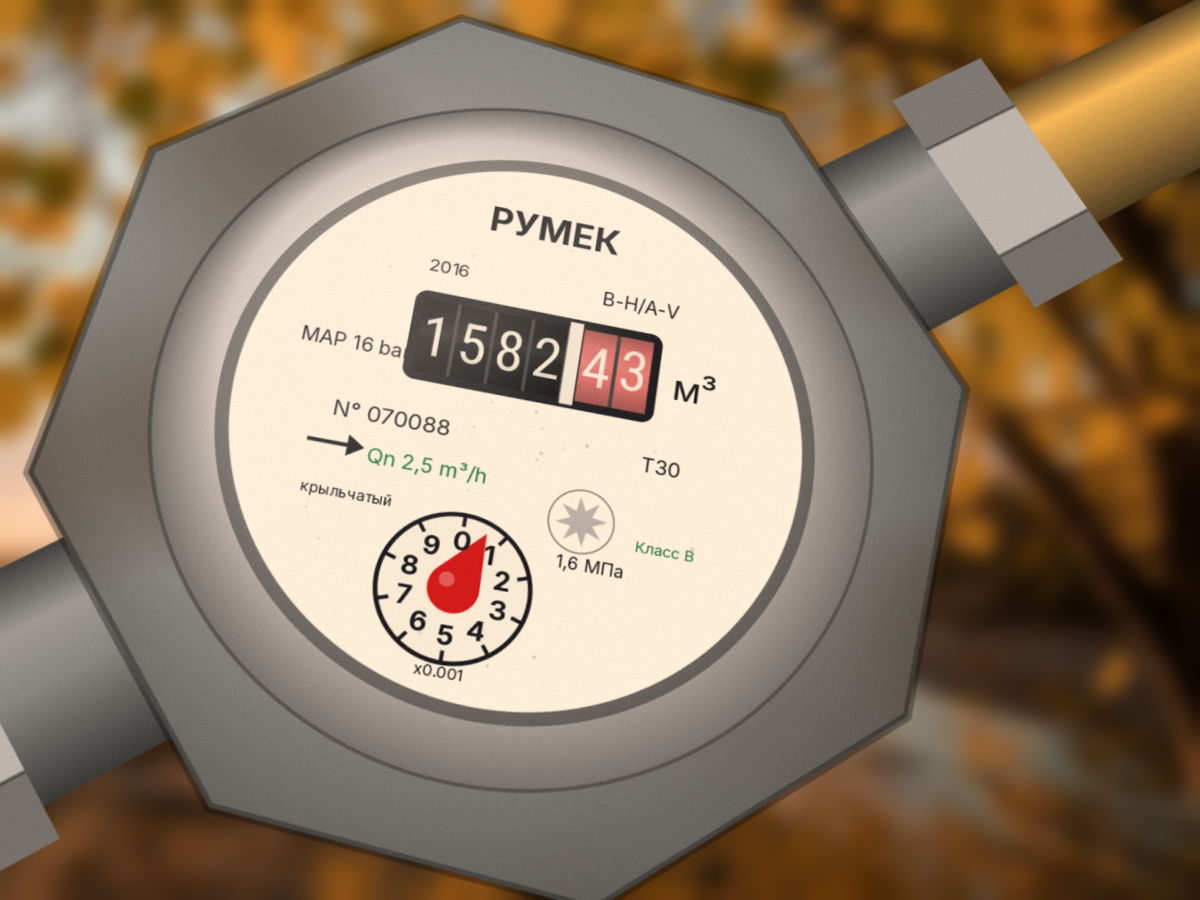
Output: m³ 1582.430
